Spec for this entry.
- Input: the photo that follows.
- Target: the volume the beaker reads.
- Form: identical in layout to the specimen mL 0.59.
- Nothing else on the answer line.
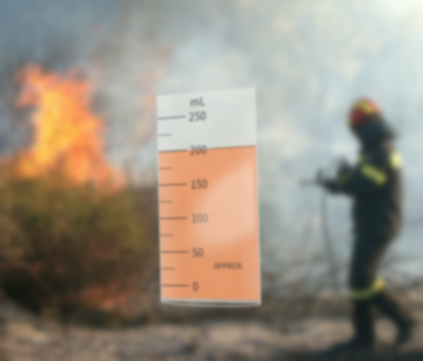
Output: mL 200
